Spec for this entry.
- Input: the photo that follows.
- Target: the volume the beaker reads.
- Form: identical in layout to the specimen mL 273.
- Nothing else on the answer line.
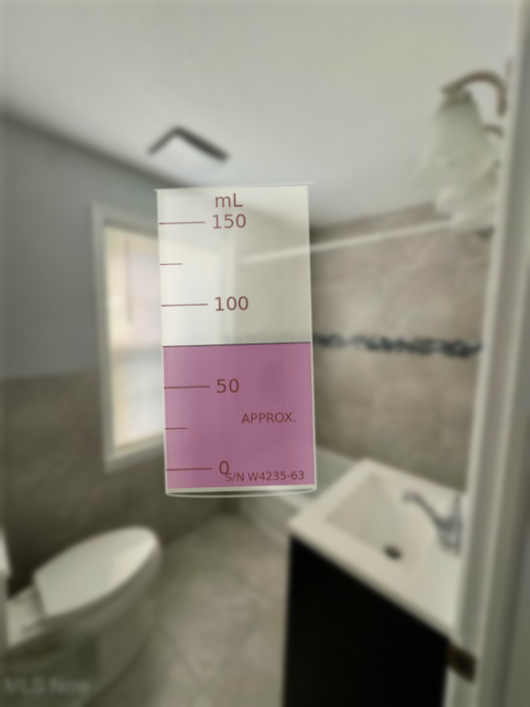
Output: mL 75
